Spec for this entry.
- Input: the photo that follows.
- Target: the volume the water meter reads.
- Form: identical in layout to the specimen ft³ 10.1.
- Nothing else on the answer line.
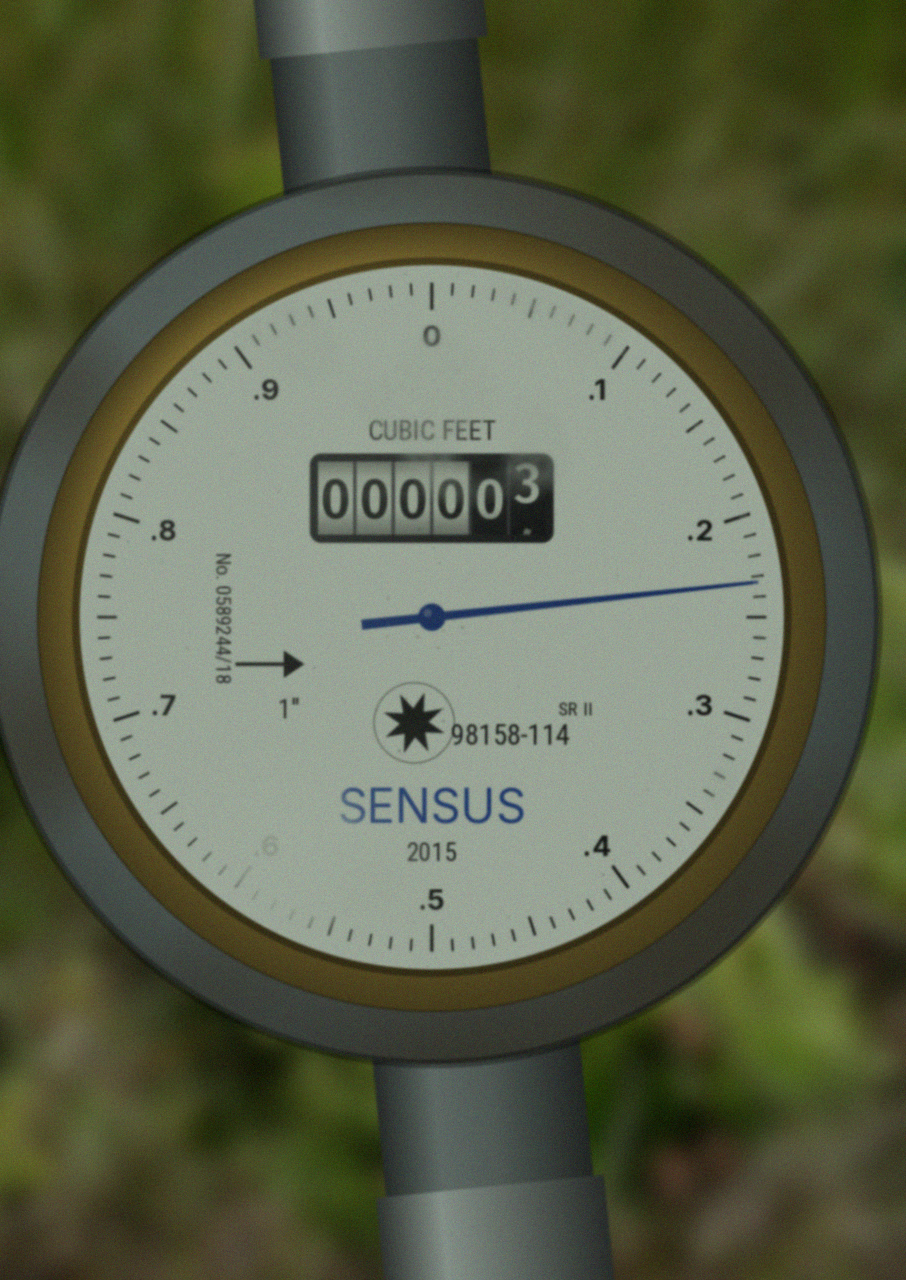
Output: ft³ 3.23
